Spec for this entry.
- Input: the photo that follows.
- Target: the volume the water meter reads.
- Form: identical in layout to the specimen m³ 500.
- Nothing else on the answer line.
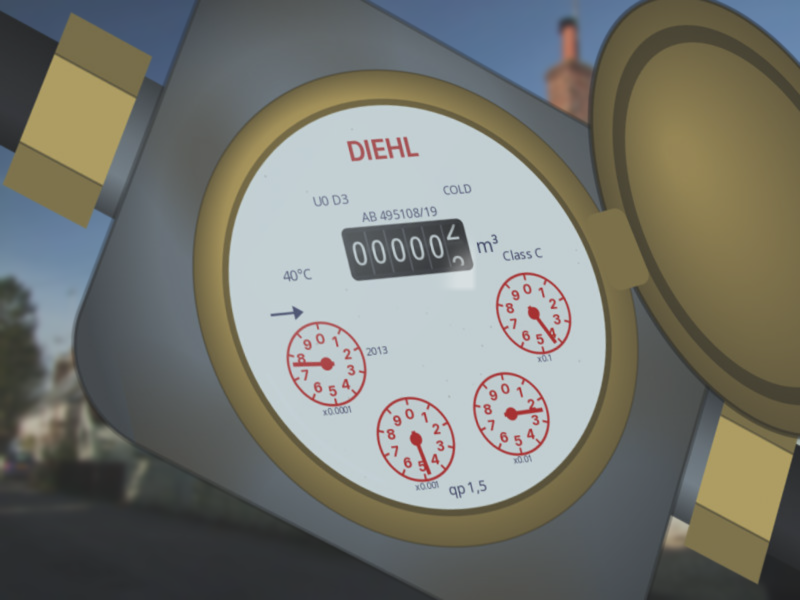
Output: m³ 2.4247
